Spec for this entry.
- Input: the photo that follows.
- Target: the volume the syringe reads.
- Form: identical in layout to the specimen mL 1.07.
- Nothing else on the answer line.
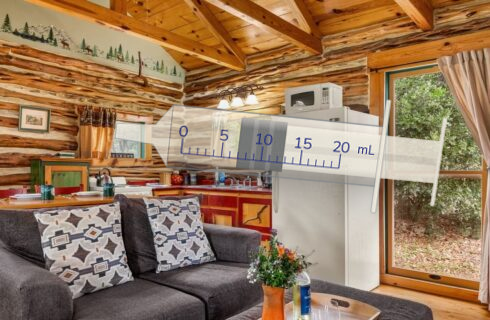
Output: mL 7
